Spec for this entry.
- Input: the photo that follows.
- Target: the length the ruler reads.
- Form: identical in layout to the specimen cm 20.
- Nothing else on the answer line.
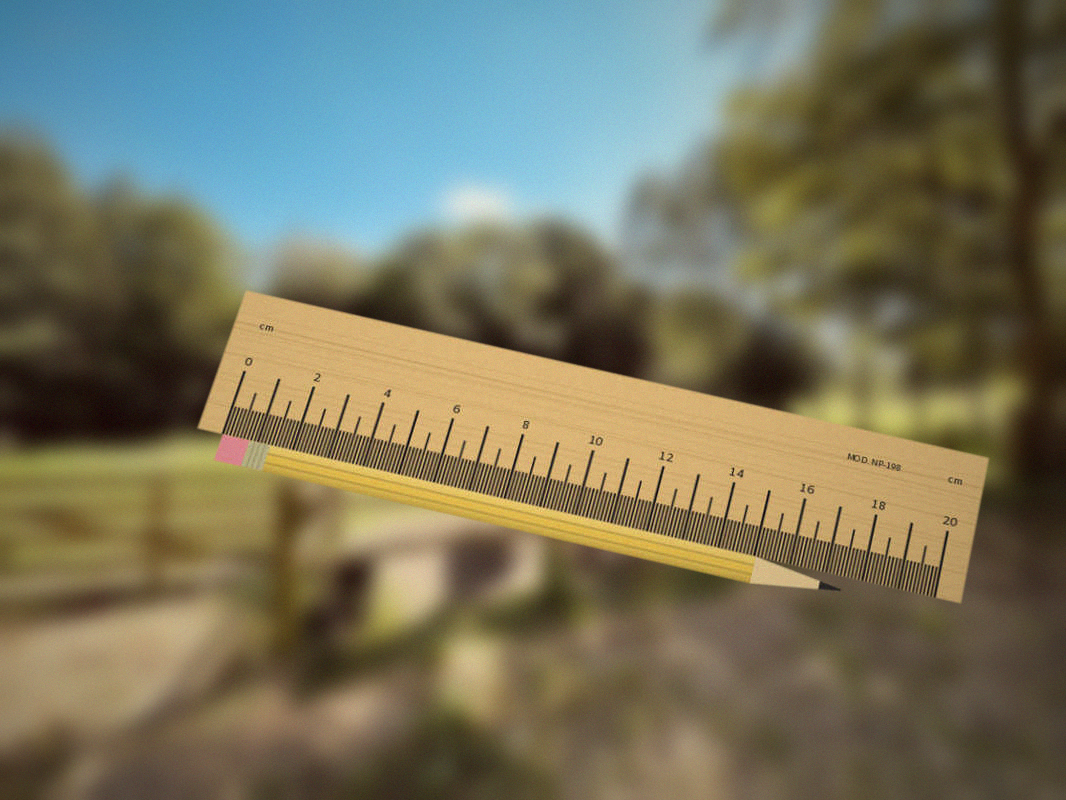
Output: cm 17.5
